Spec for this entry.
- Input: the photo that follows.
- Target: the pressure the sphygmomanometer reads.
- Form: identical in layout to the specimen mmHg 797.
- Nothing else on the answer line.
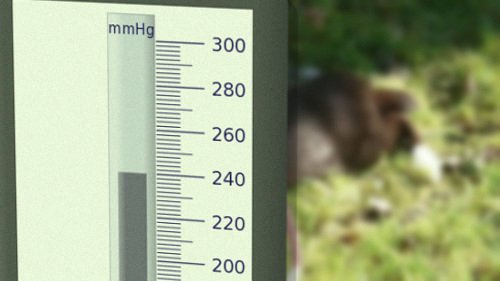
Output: mmHg 240
